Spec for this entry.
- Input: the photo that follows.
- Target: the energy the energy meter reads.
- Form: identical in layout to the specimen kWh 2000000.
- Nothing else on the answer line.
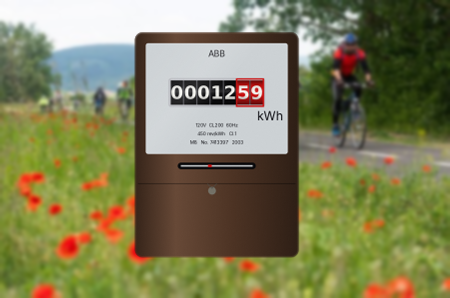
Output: kWh 12.59
